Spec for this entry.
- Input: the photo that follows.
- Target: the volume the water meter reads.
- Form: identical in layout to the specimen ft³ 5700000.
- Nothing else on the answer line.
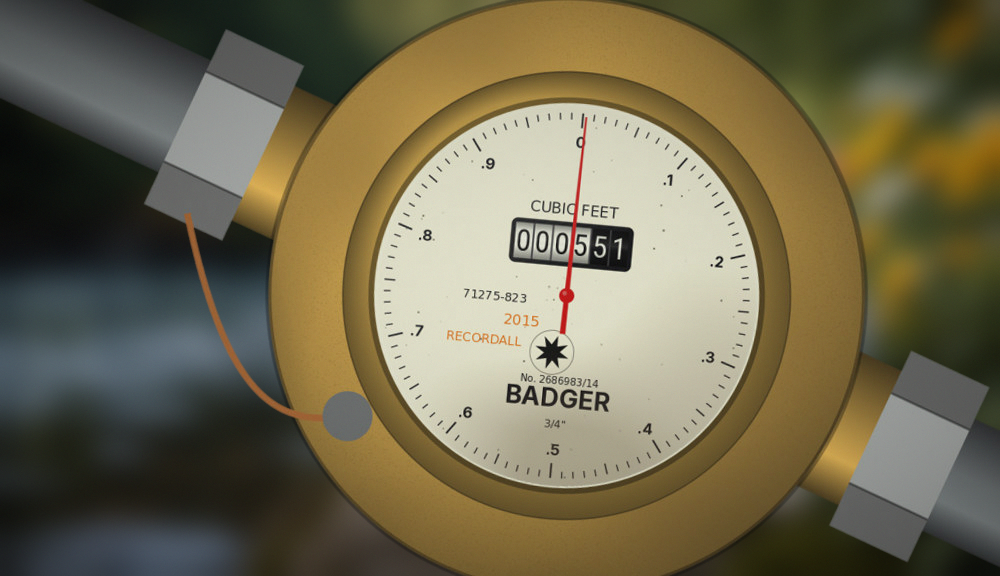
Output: ft³ 551.00
